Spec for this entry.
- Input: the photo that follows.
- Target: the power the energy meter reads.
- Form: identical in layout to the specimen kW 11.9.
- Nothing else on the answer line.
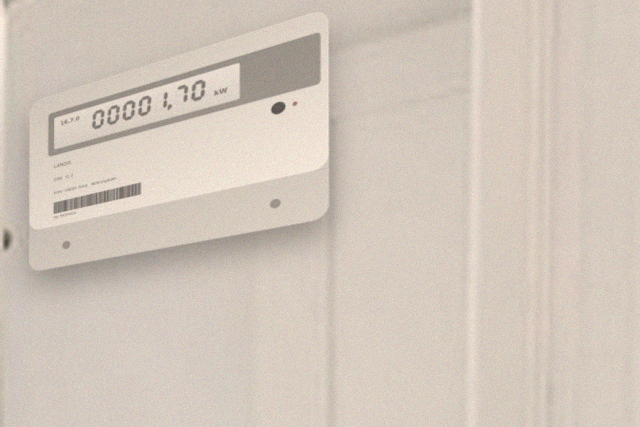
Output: kW 1.70
